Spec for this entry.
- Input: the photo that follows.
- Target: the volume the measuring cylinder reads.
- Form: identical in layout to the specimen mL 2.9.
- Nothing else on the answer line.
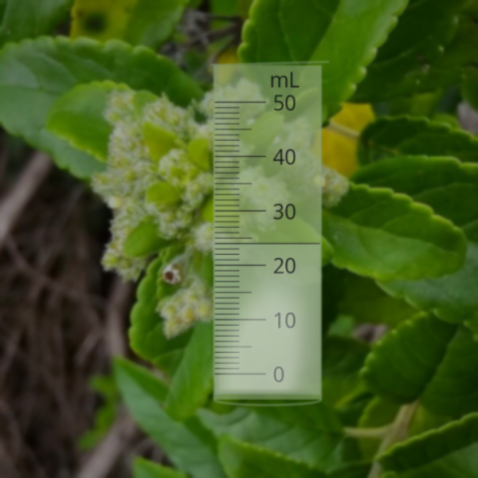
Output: mL 24
